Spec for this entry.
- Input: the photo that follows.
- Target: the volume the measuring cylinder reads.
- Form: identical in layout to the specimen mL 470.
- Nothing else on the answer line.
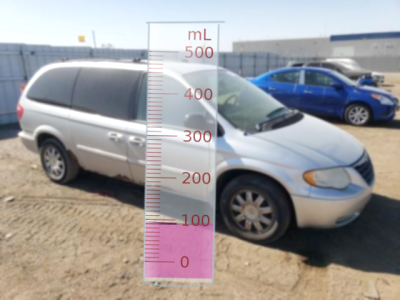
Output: mL 90
